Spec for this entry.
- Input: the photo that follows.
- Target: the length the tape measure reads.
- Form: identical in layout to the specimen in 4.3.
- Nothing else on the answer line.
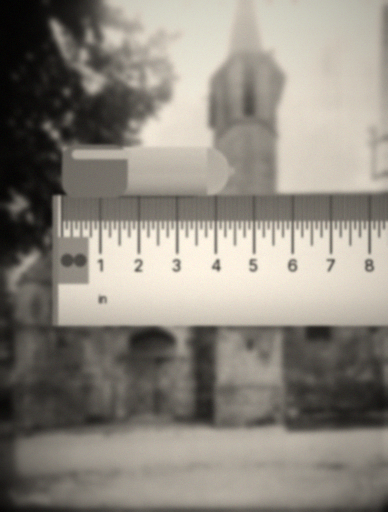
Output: in 4.5
